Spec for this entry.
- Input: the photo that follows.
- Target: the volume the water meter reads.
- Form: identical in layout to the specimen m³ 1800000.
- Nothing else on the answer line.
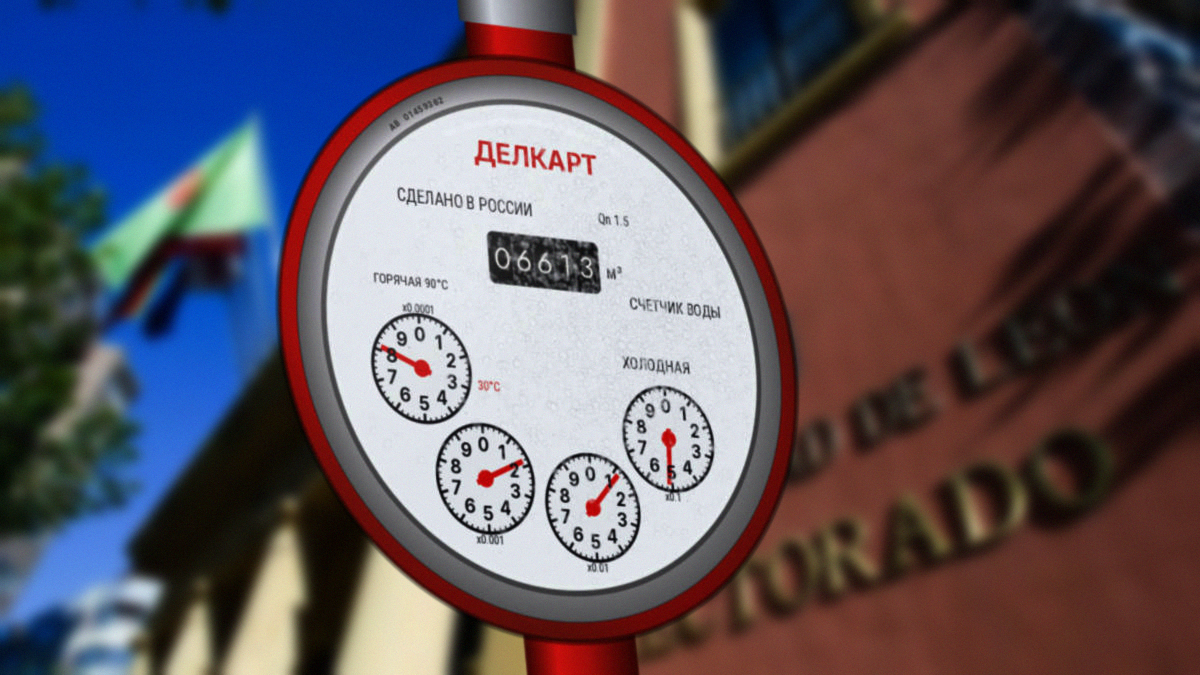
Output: m³ 6613.5118
